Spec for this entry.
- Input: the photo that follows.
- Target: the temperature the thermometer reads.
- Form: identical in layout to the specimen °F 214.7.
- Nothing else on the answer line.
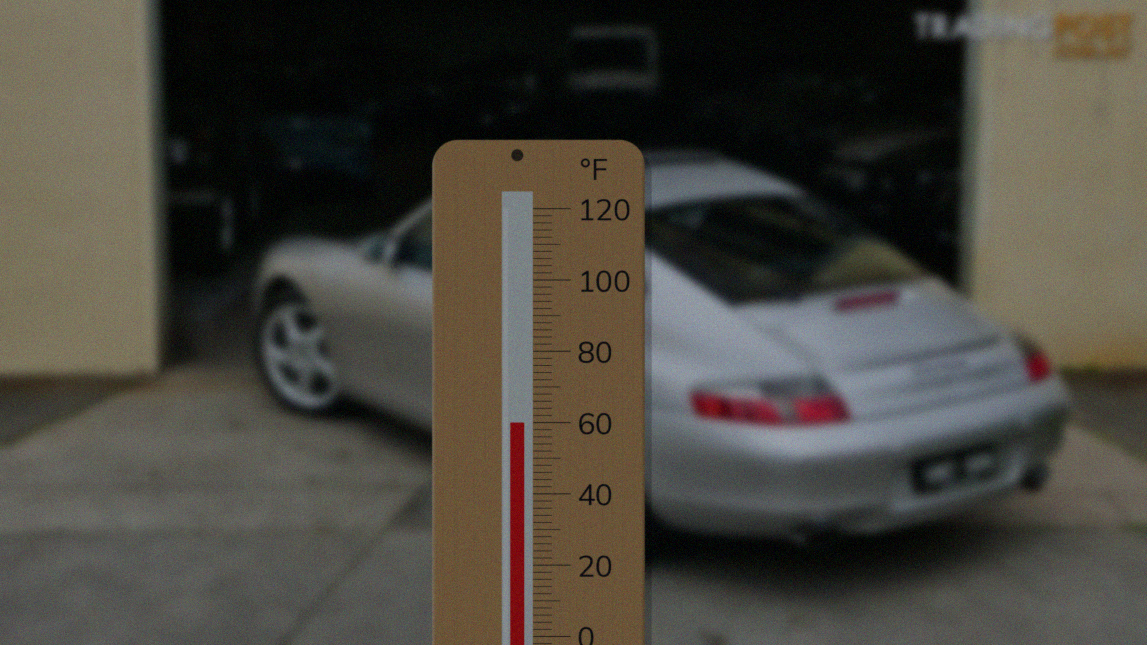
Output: °F 60
